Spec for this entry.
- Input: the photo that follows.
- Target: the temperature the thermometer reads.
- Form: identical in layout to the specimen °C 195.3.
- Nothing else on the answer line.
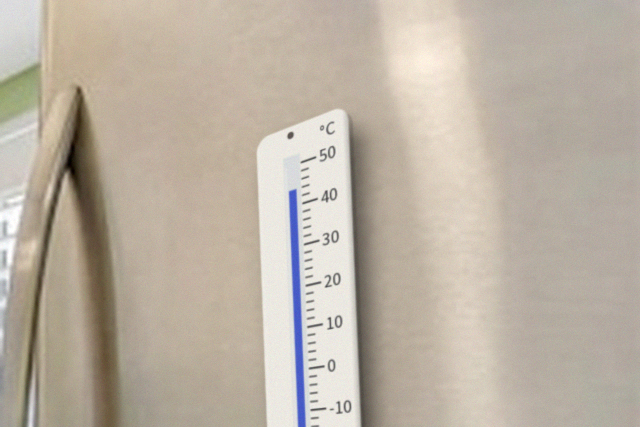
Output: °C 44
